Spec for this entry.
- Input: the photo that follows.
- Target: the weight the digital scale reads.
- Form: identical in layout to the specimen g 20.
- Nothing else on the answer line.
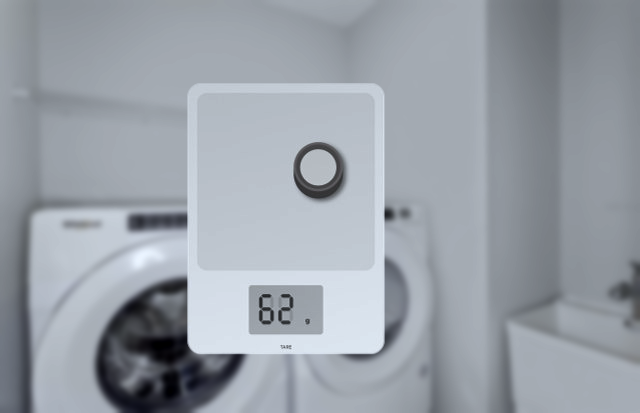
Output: g 62
